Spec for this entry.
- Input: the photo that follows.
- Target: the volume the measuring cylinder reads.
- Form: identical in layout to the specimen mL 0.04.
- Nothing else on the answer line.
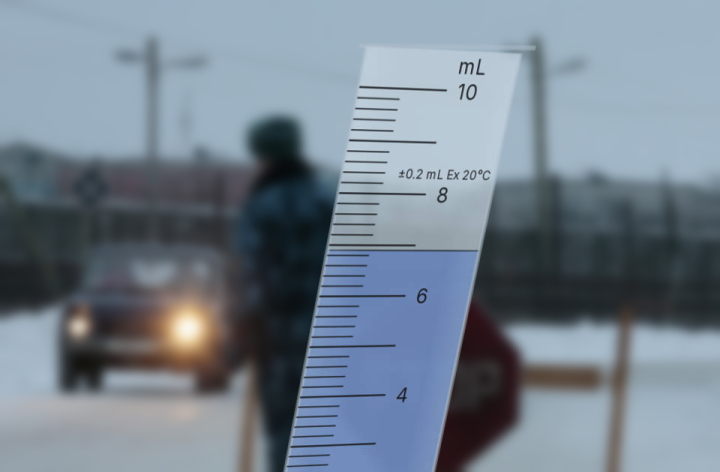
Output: mL 6.9
